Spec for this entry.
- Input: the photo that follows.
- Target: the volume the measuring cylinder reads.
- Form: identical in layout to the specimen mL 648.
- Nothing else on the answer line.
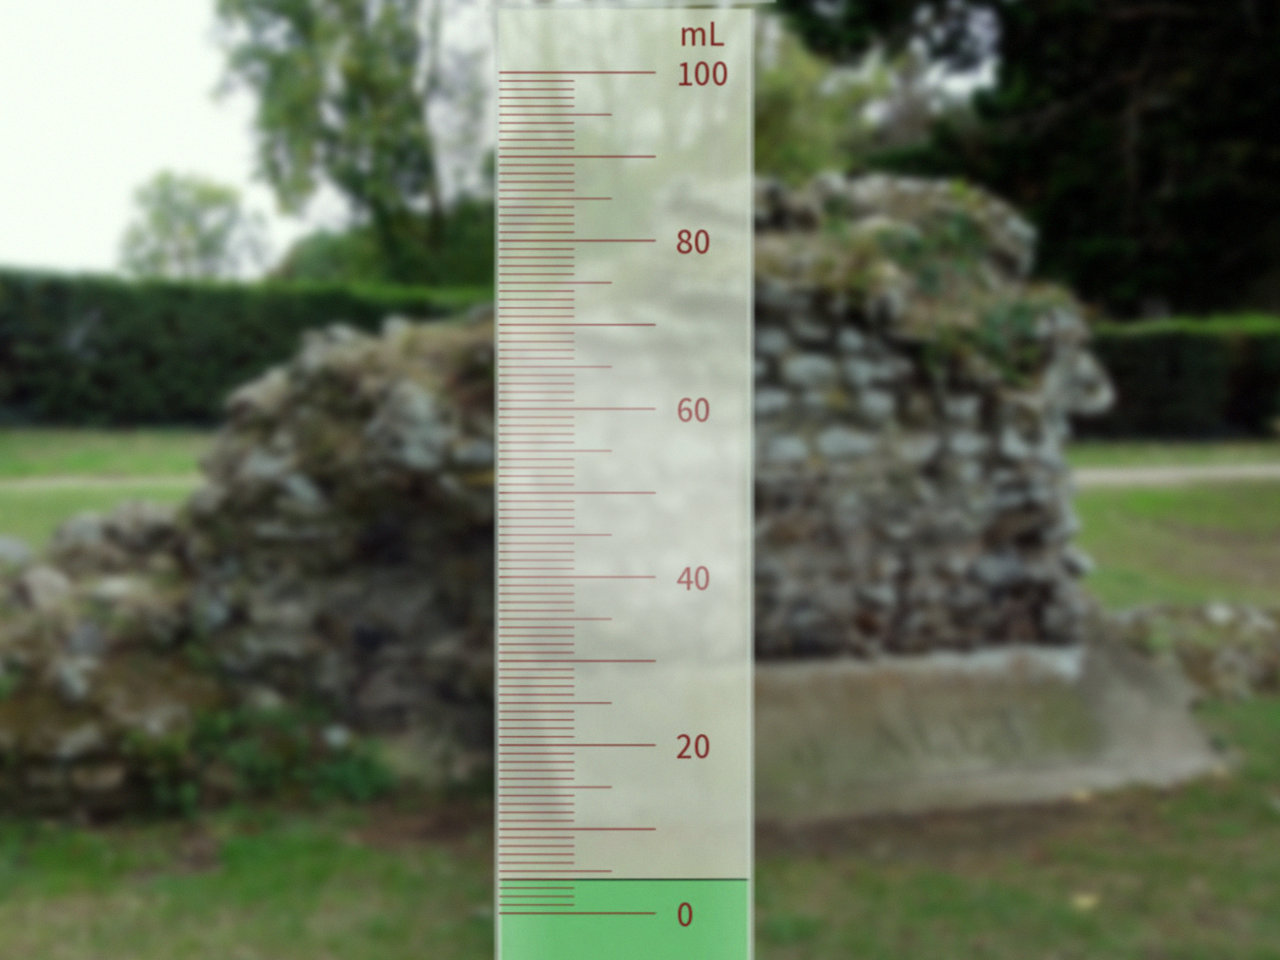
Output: mL 4
